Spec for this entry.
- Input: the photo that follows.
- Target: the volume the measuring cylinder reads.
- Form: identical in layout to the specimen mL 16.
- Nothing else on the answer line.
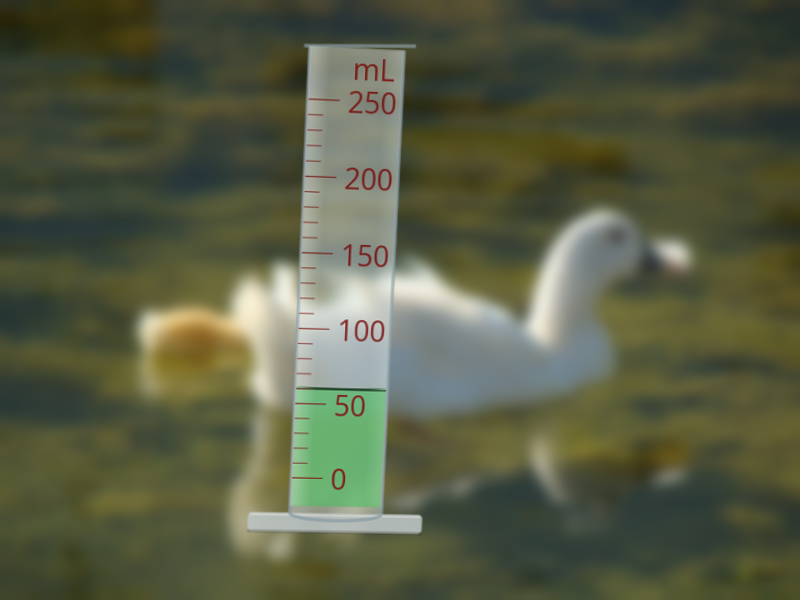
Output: mL 60
